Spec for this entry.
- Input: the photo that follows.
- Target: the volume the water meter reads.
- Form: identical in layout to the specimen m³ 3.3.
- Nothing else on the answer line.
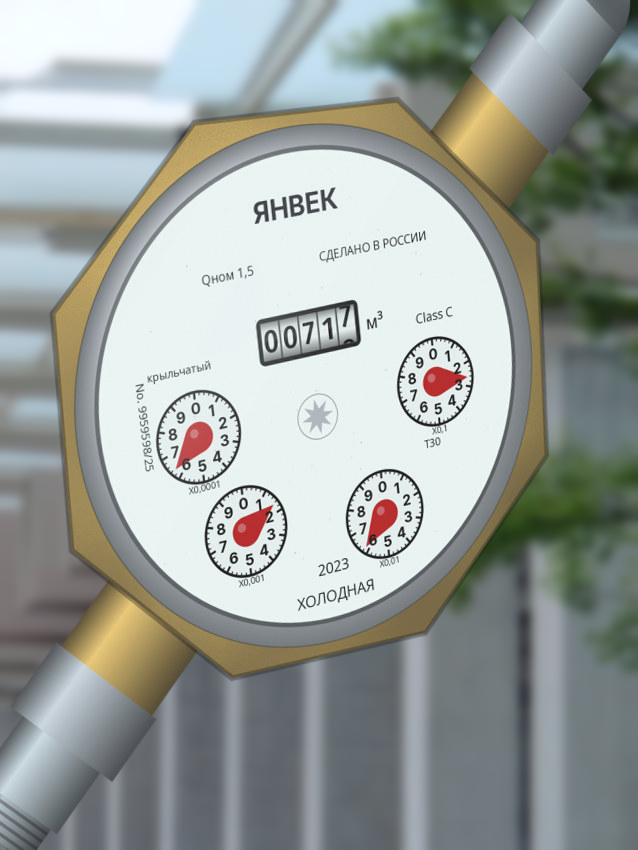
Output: m³ 717.2616
